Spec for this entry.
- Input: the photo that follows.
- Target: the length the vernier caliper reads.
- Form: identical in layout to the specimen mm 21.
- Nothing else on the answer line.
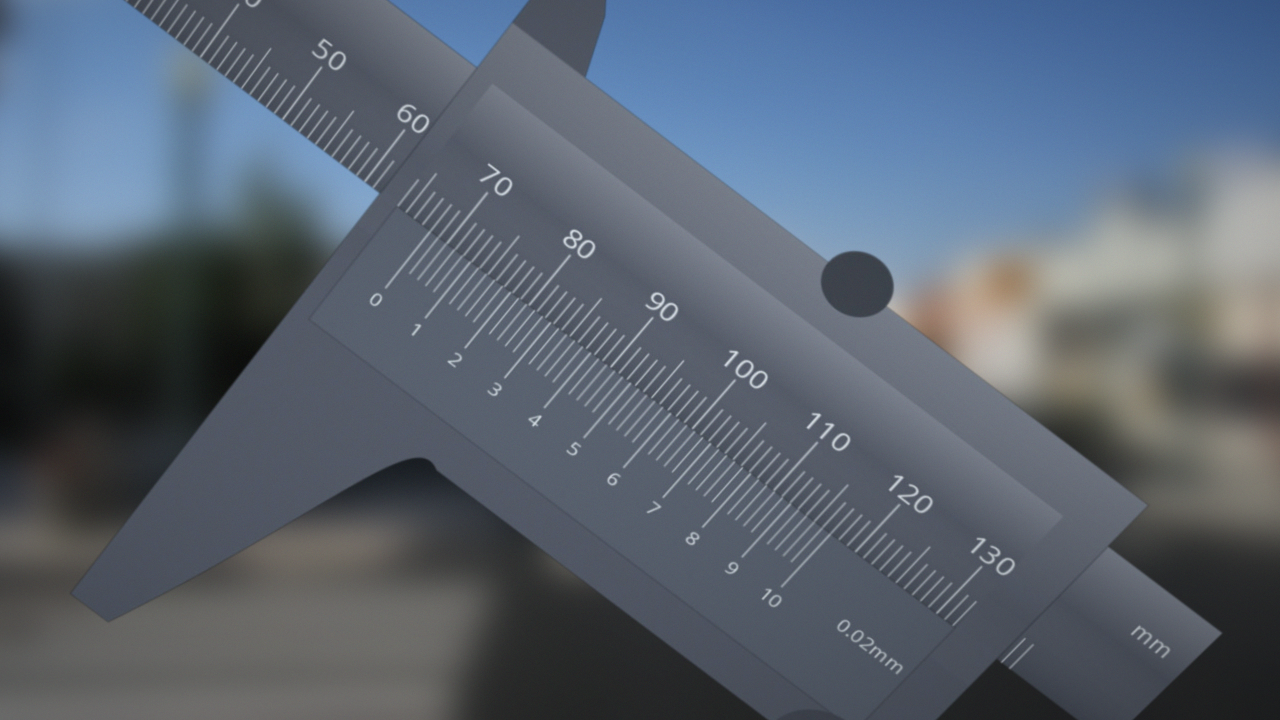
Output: mm 68.0
